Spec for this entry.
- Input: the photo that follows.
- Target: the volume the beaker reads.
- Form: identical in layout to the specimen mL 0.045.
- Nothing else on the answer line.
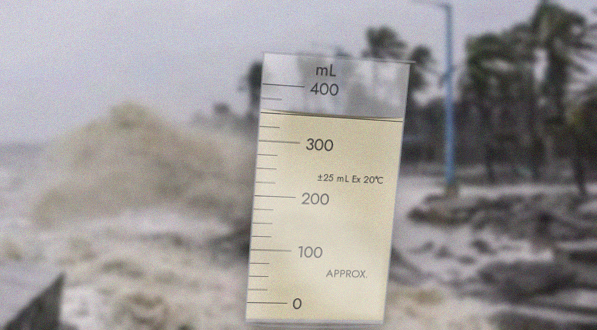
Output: mL 350
